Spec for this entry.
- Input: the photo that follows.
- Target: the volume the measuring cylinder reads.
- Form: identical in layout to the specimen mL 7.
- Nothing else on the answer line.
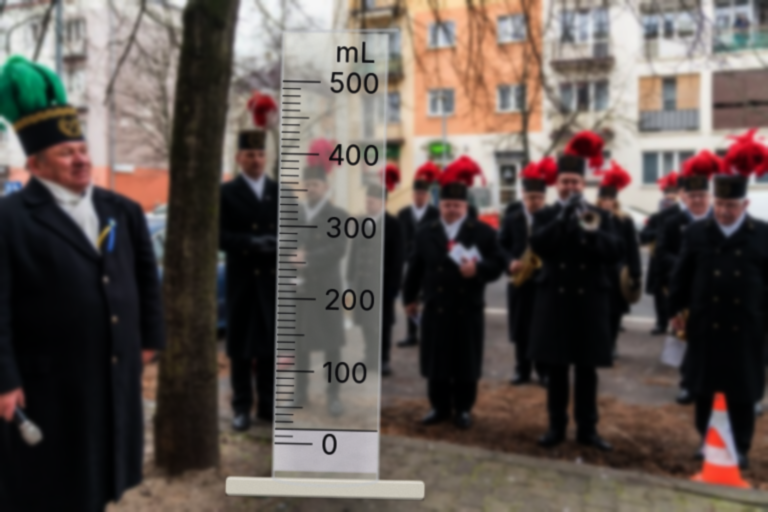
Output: mL 20
